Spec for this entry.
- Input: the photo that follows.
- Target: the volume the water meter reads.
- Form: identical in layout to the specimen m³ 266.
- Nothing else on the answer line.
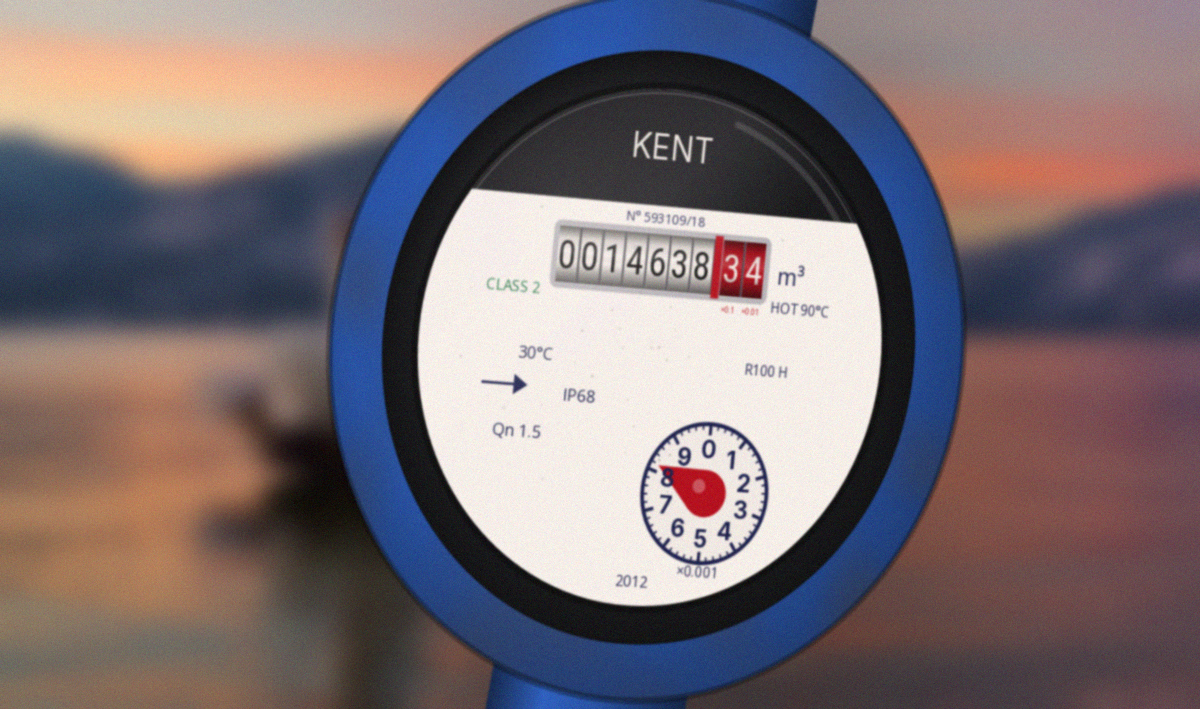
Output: m³ 14638.348
